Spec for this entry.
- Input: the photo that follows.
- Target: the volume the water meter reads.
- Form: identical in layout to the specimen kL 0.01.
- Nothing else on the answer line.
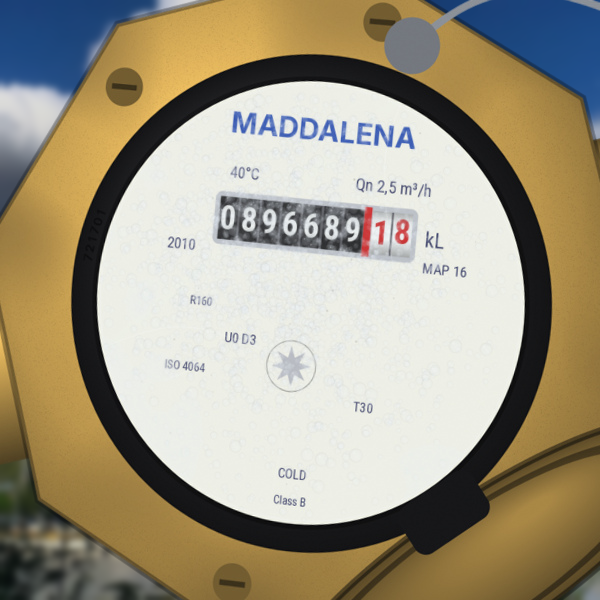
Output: kL 896689.18
